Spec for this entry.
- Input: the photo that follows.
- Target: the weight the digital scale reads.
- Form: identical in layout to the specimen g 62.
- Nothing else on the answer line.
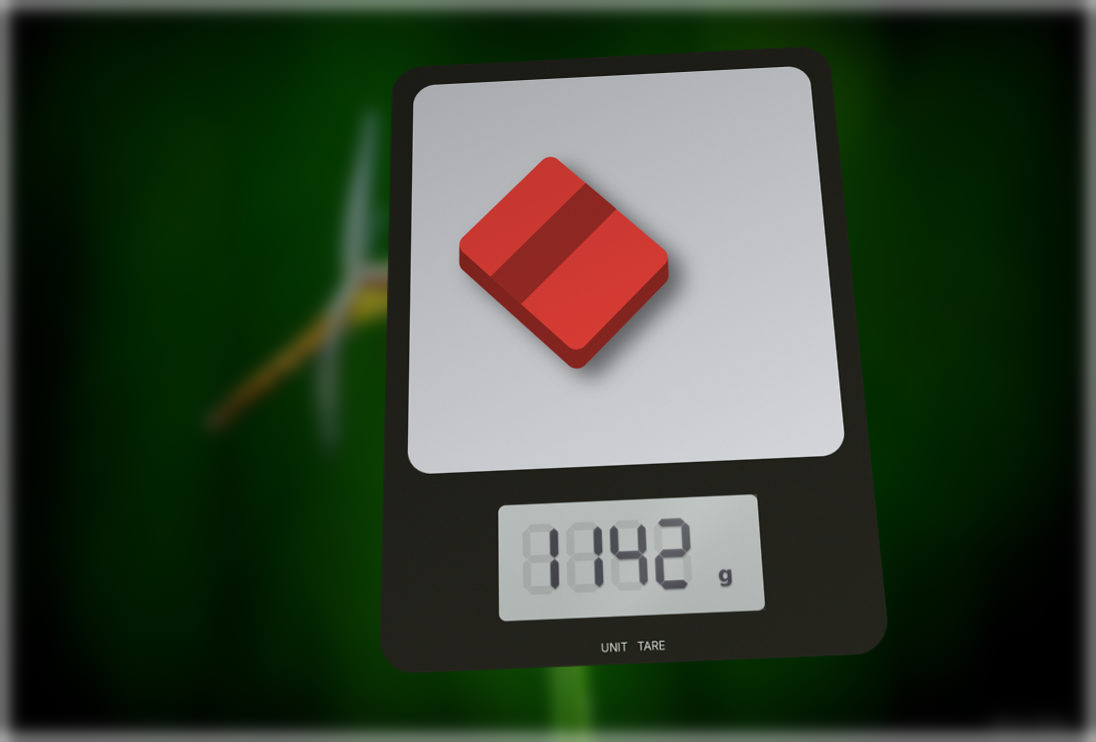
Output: g 1142
